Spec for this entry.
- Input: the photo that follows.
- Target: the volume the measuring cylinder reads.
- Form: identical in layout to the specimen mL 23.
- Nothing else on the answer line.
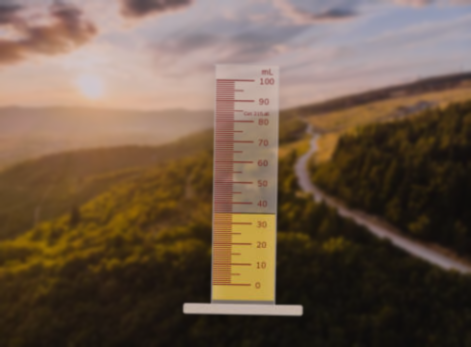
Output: mL 35
